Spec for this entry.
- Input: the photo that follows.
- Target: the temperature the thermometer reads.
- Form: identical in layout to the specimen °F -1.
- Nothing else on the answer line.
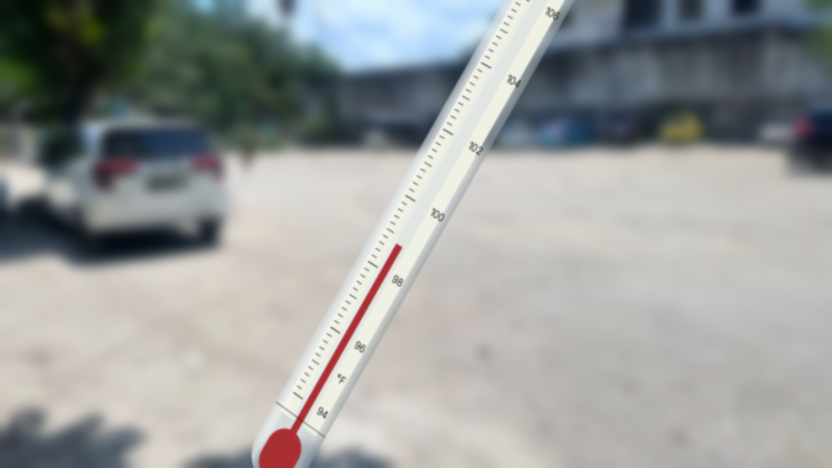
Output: °F 98.8
